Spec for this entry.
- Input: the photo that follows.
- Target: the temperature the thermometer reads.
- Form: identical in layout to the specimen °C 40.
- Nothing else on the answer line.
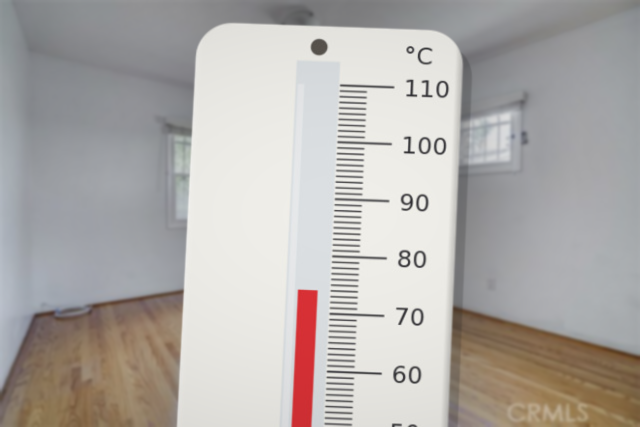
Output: °C 74
